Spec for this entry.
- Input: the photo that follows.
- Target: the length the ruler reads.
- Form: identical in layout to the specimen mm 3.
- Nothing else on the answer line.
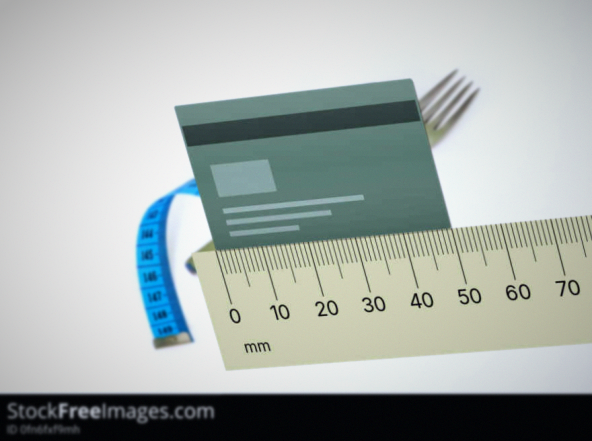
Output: mm 50
